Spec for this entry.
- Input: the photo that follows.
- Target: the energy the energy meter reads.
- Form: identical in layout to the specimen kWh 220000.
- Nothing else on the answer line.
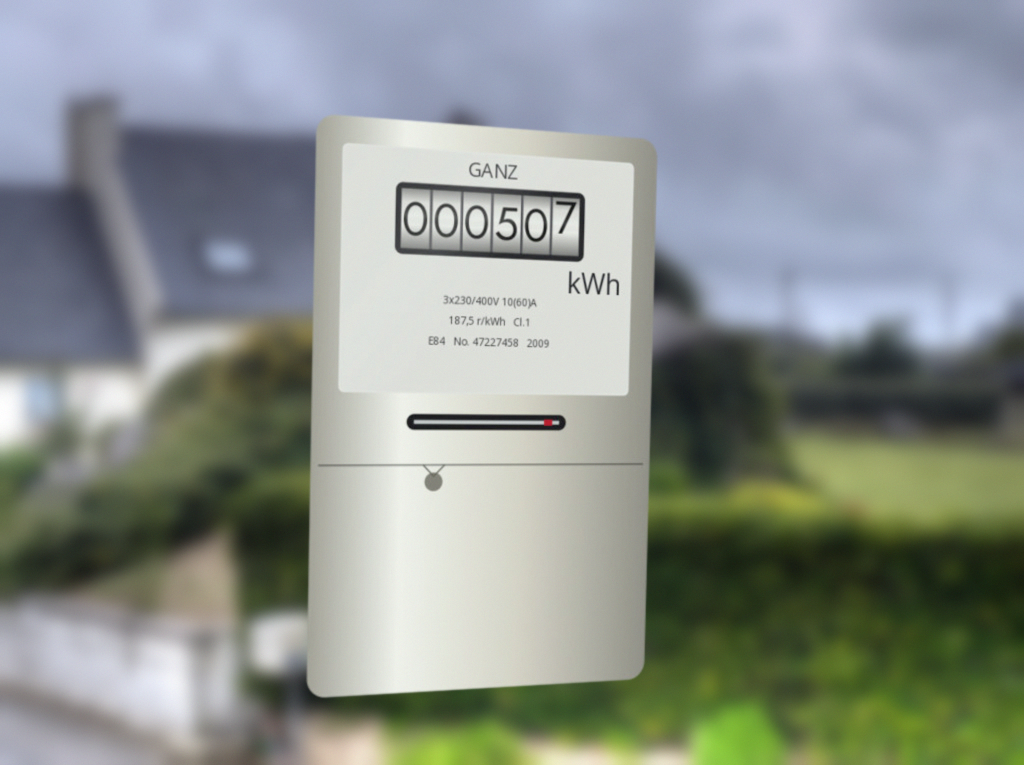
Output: kWh 507
